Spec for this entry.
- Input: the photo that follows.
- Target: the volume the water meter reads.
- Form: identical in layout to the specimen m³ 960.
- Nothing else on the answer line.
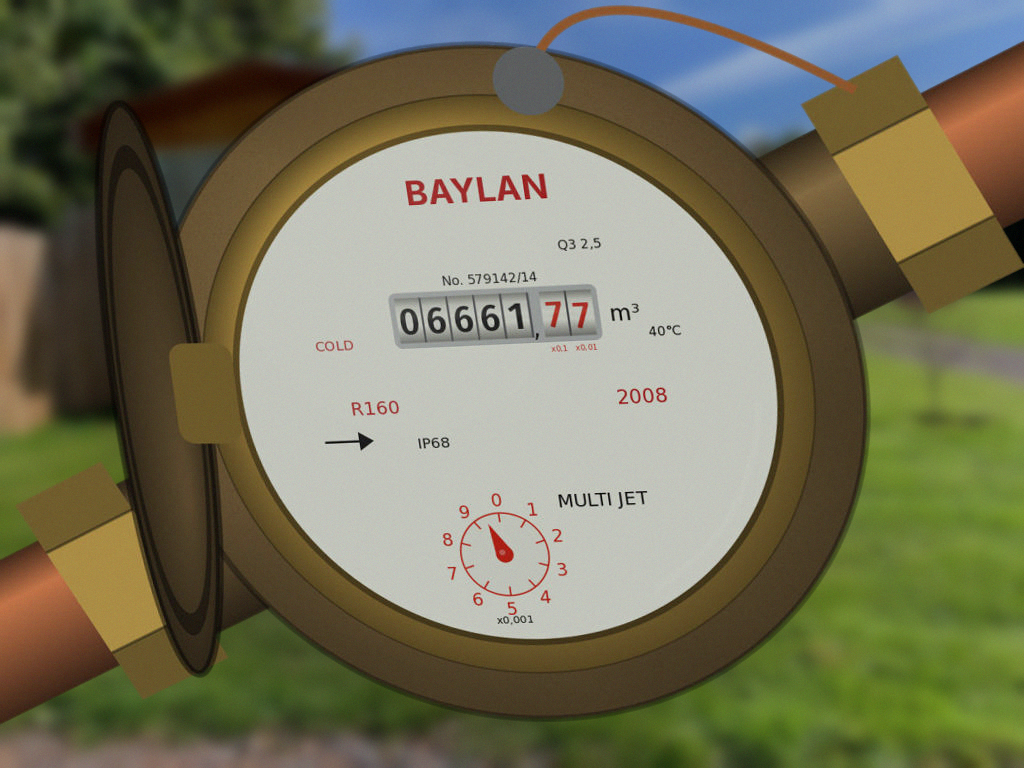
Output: m³ 6661.769
